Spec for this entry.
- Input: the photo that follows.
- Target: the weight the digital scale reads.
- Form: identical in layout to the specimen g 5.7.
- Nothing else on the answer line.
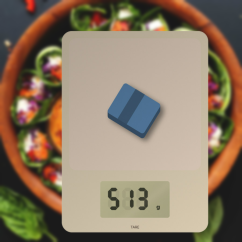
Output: g 513
